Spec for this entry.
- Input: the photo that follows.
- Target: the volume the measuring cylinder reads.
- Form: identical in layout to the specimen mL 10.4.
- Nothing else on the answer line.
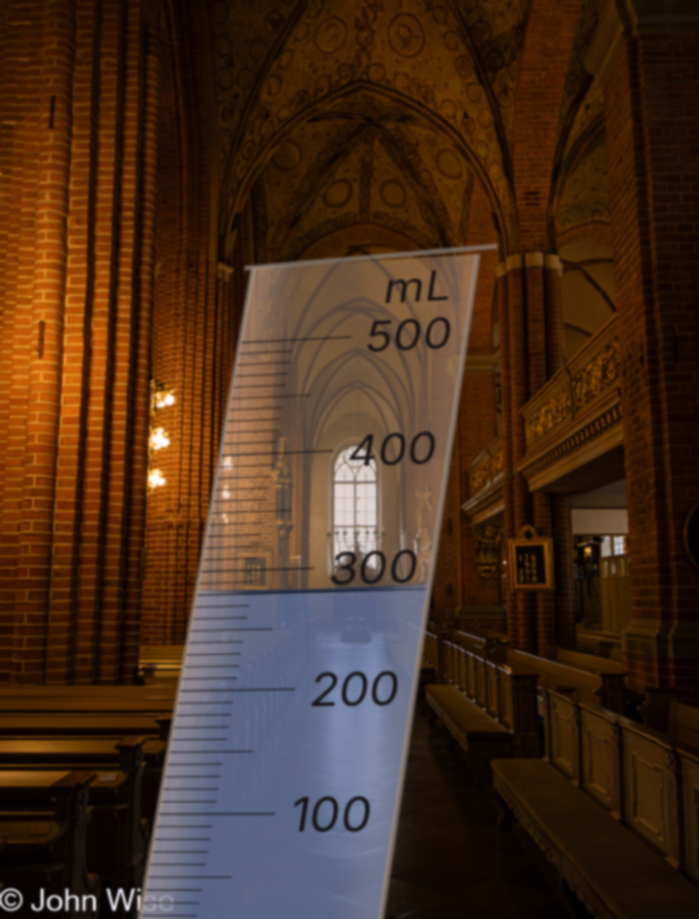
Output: mL 280
